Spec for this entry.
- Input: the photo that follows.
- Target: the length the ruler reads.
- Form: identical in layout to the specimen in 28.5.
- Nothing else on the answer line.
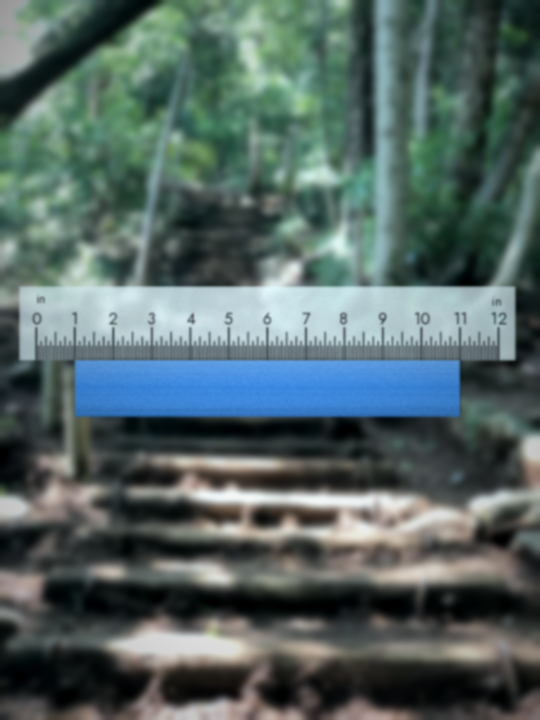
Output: in 10
